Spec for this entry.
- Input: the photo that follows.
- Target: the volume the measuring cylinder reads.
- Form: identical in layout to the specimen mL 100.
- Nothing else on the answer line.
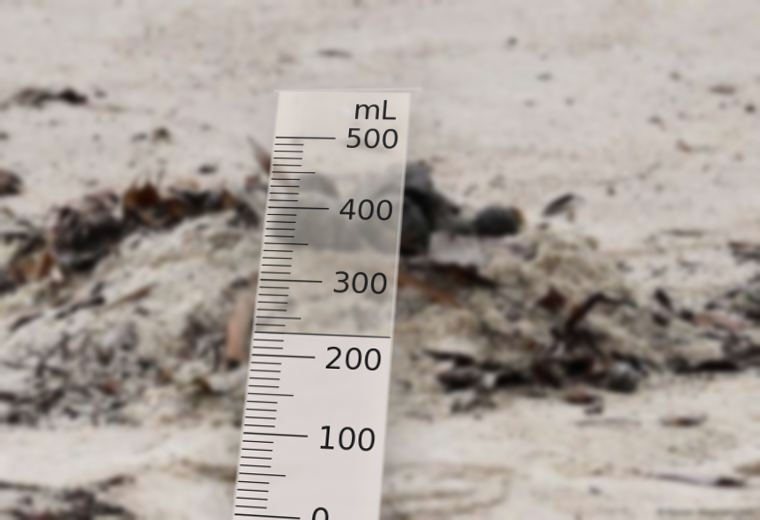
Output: mL 230
